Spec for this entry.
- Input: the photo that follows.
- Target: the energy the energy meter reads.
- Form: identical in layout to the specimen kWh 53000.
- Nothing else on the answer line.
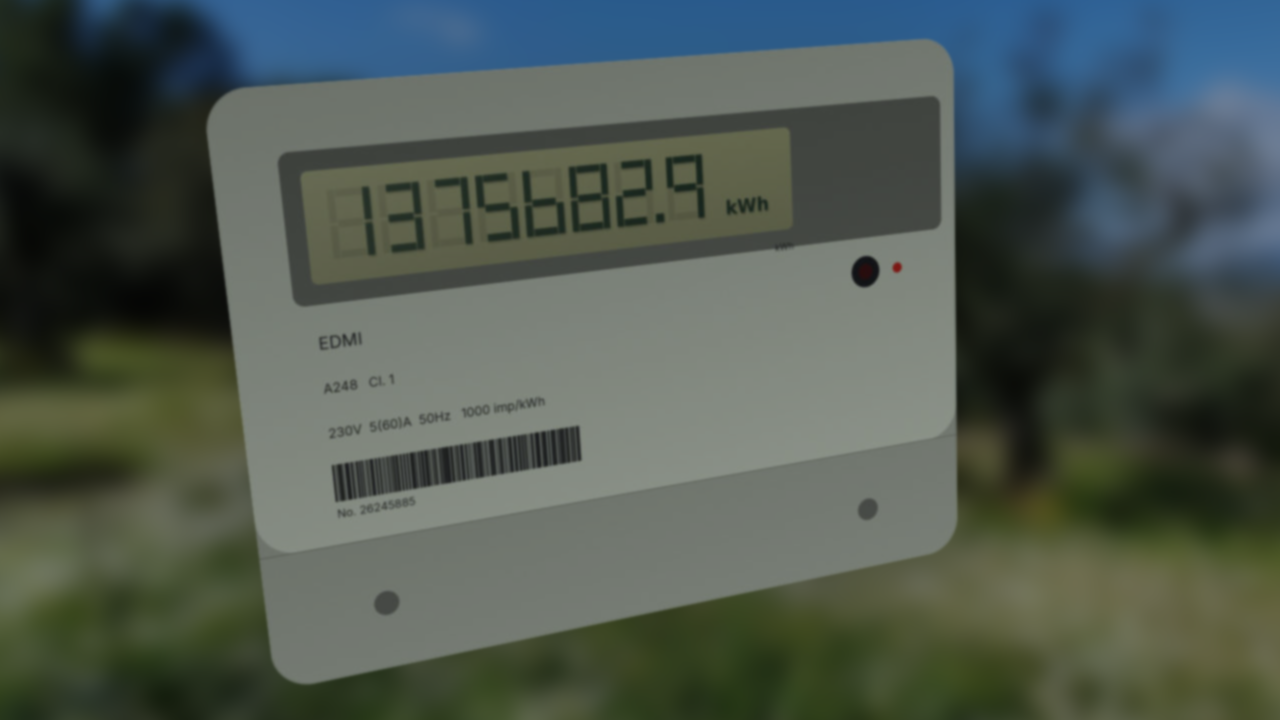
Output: kWh 1375682.9
